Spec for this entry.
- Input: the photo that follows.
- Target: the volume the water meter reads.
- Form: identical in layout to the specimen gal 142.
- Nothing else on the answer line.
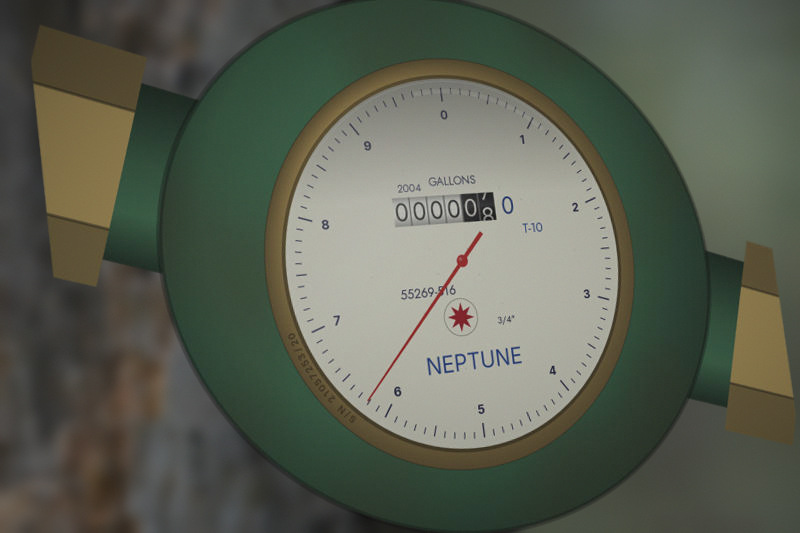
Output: gal 76.2
